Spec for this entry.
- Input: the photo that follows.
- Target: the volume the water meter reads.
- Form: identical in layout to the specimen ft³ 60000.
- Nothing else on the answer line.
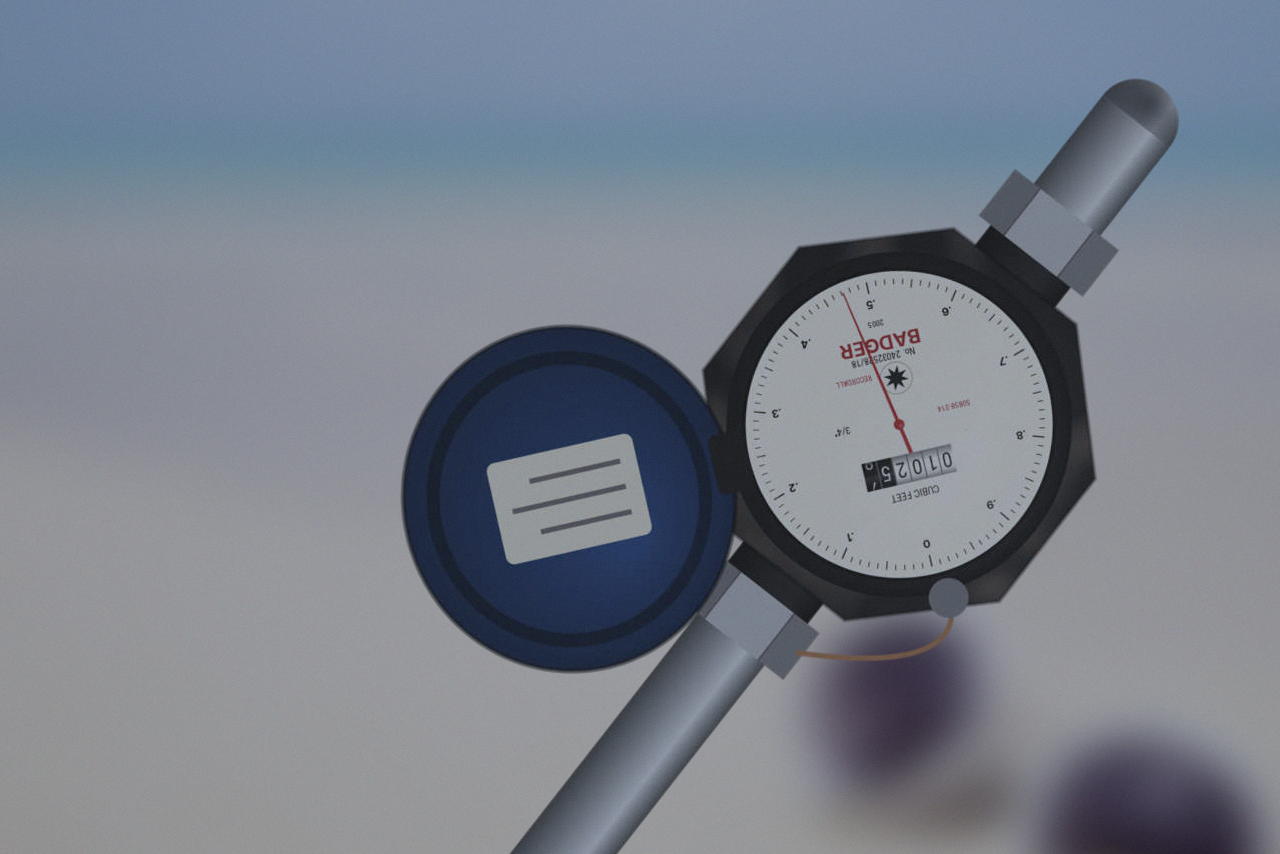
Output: ft³ 10257.47
